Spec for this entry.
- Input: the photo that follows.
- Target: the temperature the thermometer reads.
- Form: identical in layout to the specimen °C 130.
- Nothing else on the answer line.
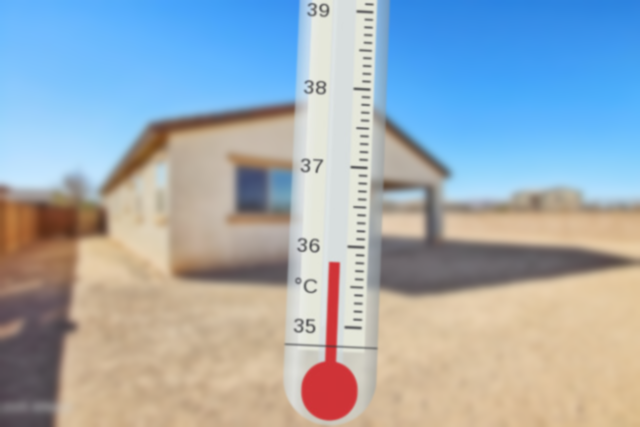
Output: °C 35.8
